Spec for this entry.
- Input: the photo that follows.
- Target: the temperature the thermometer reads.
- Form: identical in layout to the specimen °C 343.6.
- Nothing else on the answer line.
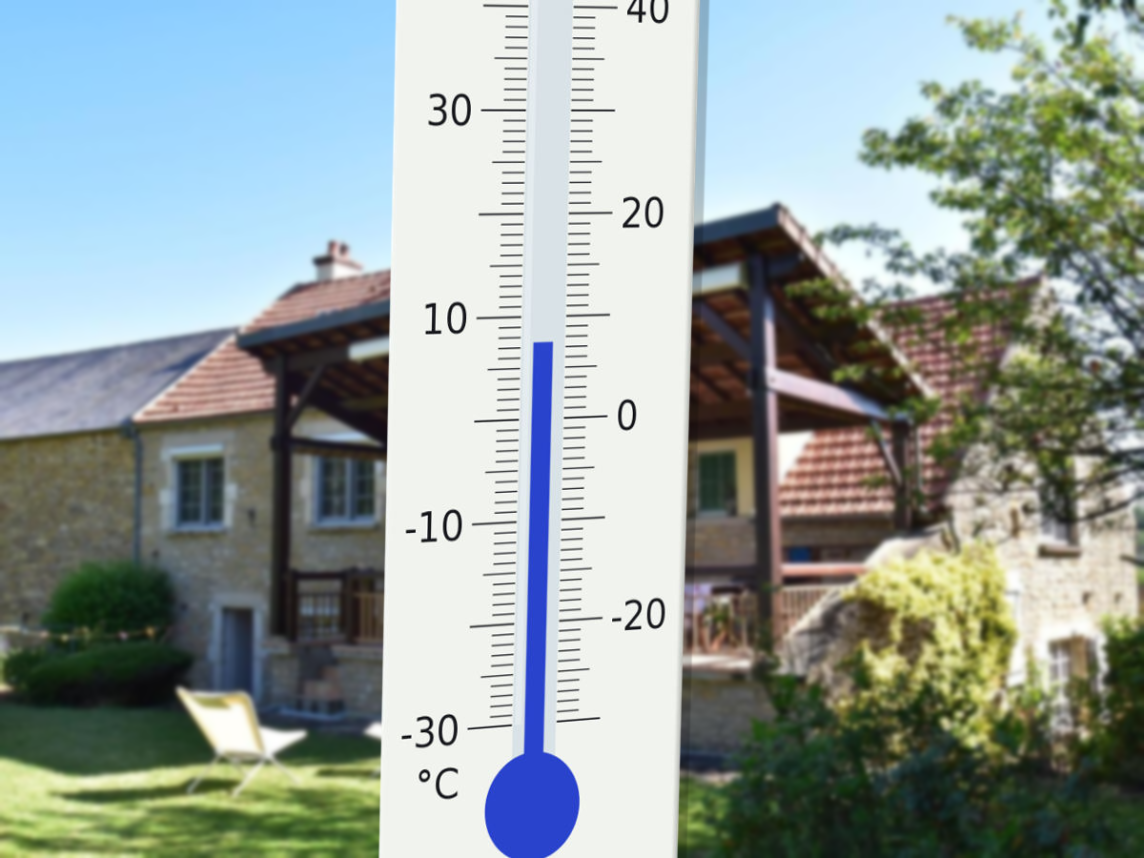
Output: °C 7.5
